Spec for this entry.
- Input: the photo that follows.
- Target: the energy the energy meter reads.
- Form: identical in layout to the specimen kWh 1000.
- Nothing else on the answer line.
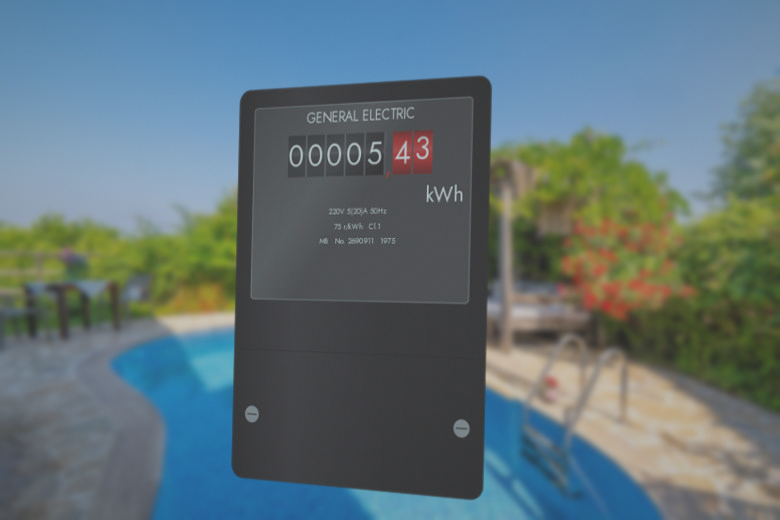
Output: kWh 5.43
